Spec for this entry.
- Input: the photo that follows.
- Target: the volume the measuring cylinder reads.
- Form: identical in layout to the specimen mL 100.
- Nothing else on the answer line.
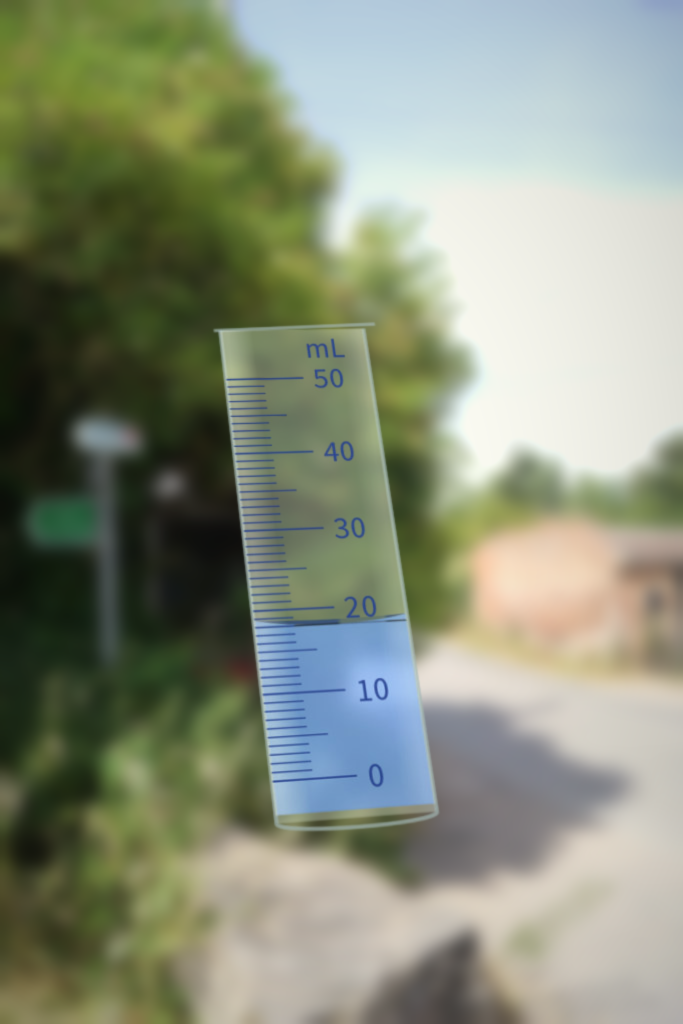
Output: mL 18
